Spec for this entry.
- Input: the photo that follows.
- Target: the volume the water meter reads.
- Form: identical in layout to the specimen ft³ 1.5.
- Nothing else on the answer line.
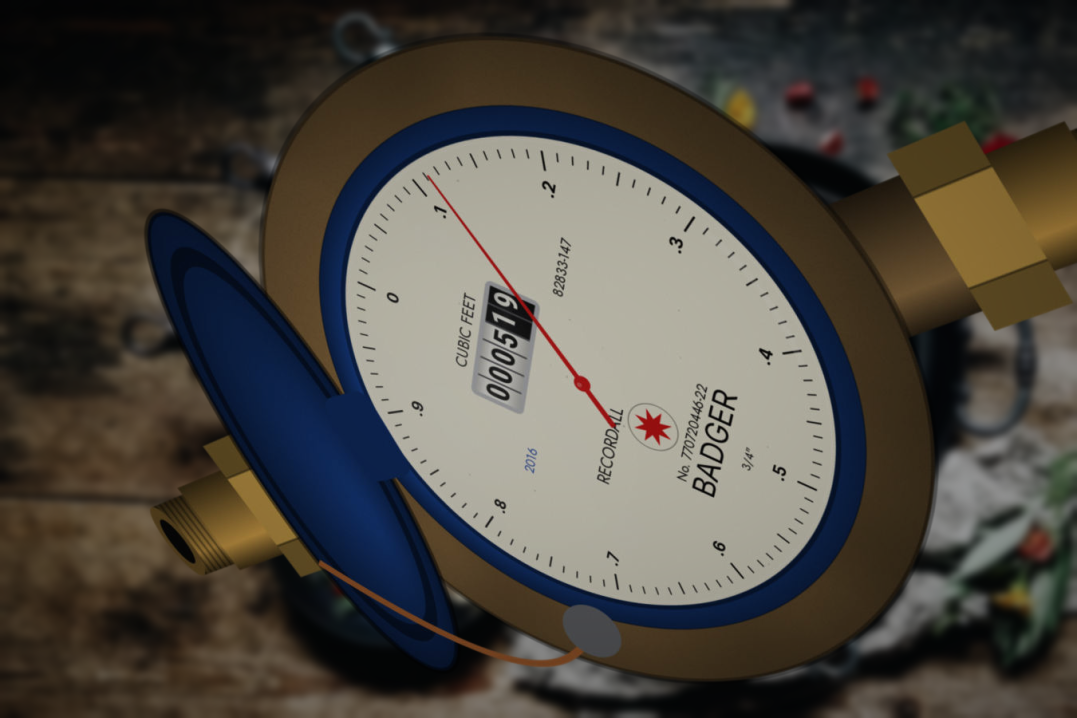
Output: ft³ 519.11
